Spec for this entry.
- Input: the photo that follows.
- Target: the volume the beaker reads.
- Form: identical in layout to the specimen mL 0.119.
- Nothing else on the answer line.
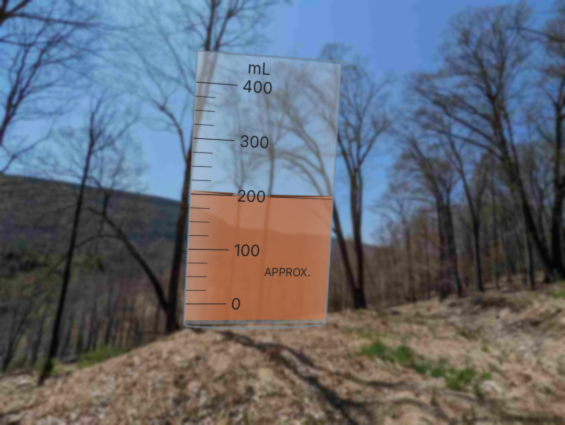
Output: mL 200
